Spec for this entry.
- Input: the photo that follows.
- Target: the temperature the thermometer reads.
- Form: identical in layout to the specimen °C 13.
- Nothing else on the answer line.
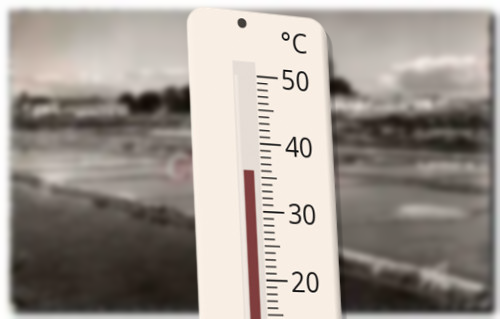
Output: °C 36
